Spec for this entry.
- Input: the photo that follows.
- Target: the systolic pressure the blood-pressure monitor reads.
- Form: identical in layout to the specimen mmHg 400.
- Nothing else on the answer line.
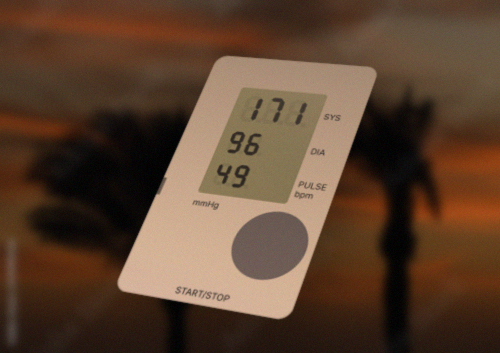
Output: mmHg 171
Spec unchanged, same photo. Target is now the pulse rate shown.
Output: bpm 49
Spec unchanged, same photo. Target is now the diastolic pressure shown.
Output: mmHg 96
